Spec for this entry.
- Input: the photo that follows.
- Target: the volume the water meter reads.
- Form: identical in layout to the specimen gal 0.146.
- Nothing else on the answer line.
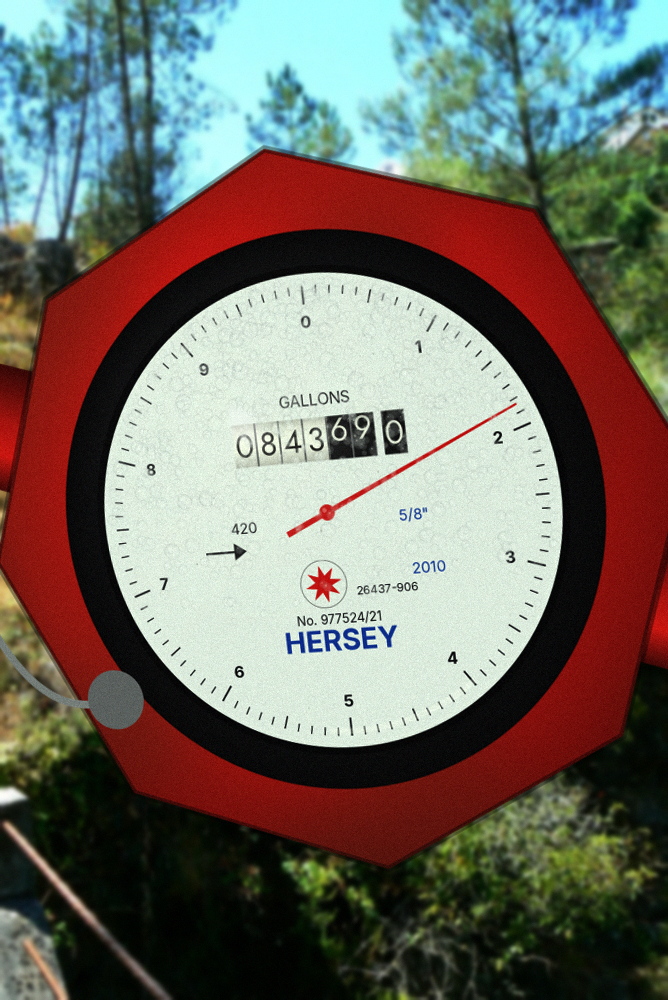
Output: gal 843691.8
